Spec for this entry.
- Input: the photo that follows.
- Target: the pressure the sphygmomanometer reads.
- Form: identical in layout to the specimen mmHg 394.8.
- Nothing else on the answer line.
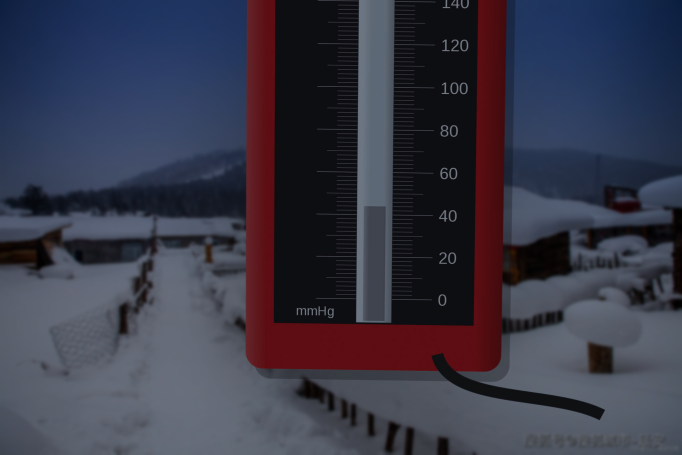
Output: mmHg 44
